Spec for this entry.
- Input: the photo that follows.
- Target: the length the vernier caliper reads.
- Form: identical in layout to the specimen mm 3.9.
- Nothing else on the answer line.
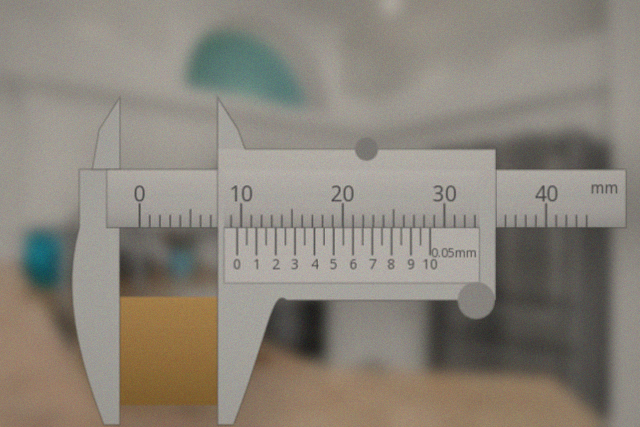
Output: mm 9.6
